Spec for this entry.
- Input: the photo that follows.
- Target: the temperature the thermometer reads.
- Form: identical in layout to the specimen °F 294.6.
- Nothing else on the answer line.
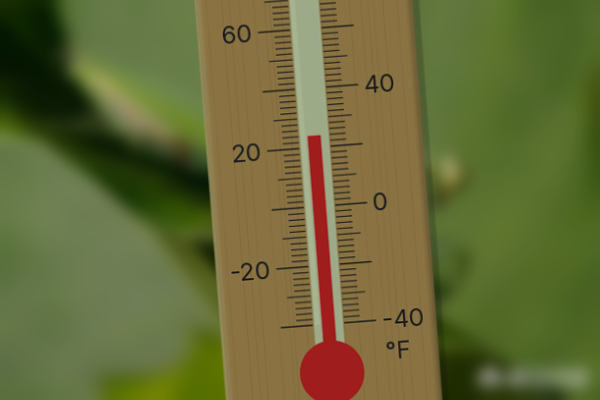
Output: °F 24
